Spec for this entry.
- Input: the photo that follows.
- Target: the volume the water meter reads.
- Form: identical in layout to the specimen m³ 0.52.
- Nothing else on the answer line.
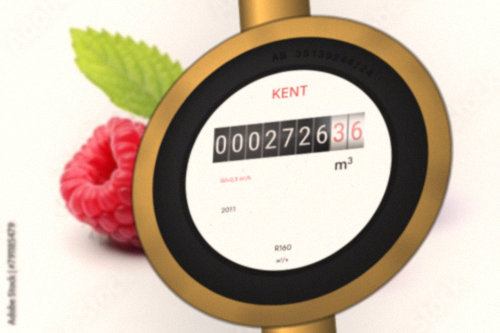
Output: m³ 2726.36
